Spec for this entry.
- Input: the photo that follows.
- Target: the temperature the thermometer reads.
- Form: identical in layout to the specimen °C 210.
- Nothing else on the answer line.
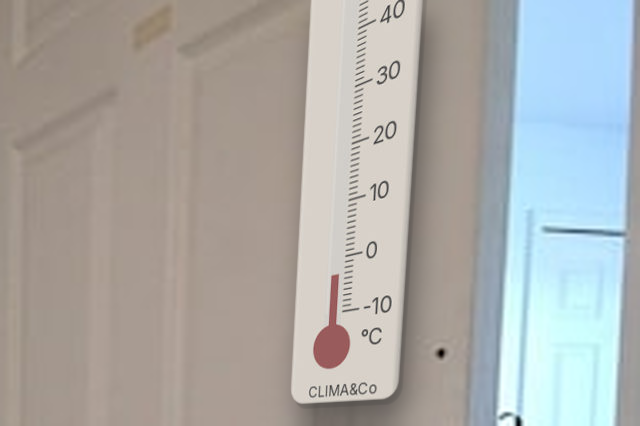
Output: °C -3
